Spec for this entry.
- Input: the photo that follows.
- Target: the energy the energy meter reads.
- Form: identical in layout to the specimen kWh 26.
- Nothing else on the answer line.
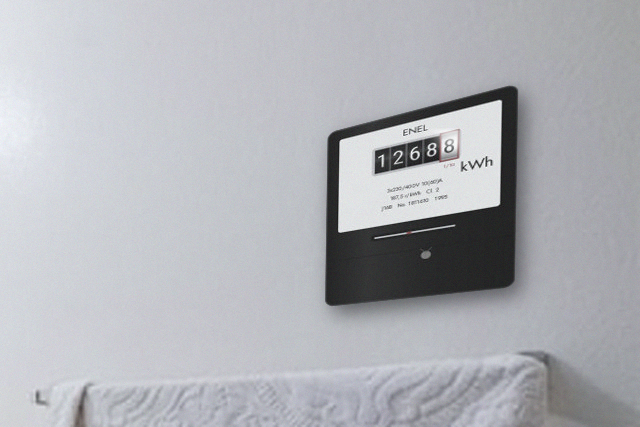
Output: kWh 1268.8
